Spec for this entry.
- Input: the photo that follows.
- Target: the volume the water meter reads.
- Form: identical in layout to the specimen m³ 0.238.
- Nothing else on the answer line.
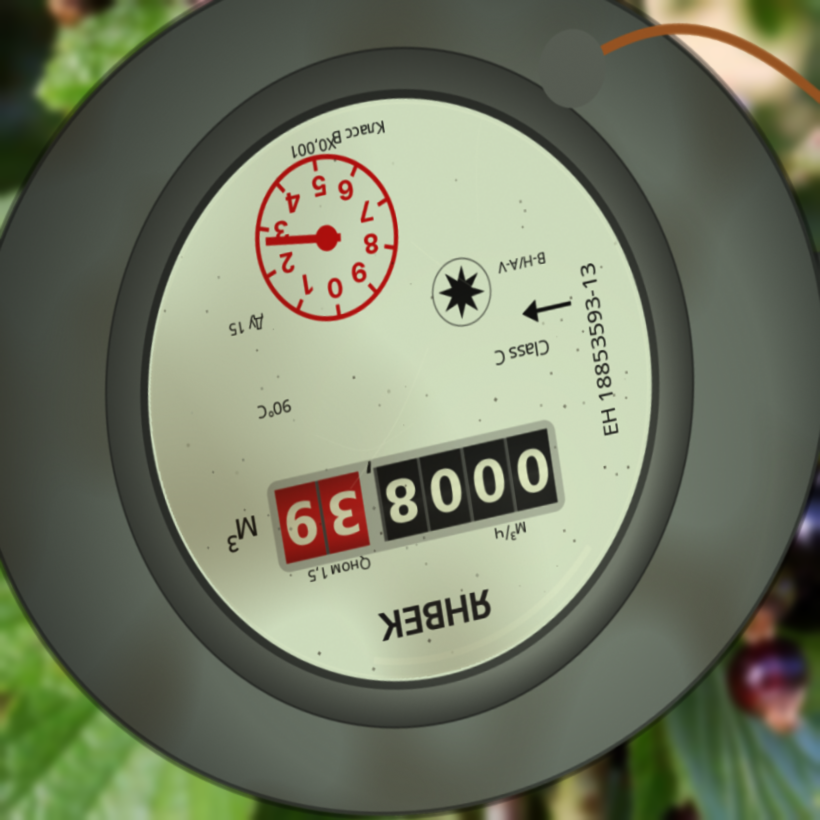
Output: m³ 8.392
